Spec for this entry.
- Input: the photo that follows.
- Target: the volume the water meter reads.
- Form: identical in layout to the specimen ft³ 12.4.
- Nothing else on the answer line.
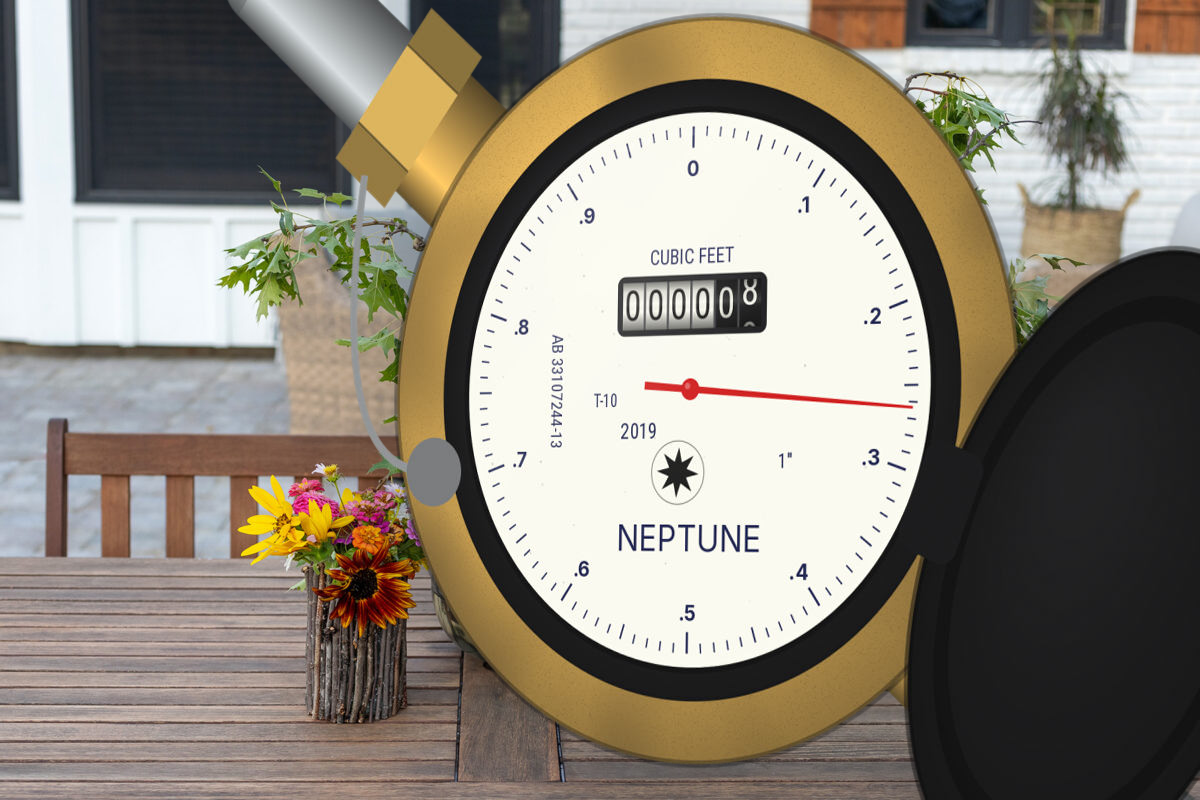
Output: ft³ 8.26
